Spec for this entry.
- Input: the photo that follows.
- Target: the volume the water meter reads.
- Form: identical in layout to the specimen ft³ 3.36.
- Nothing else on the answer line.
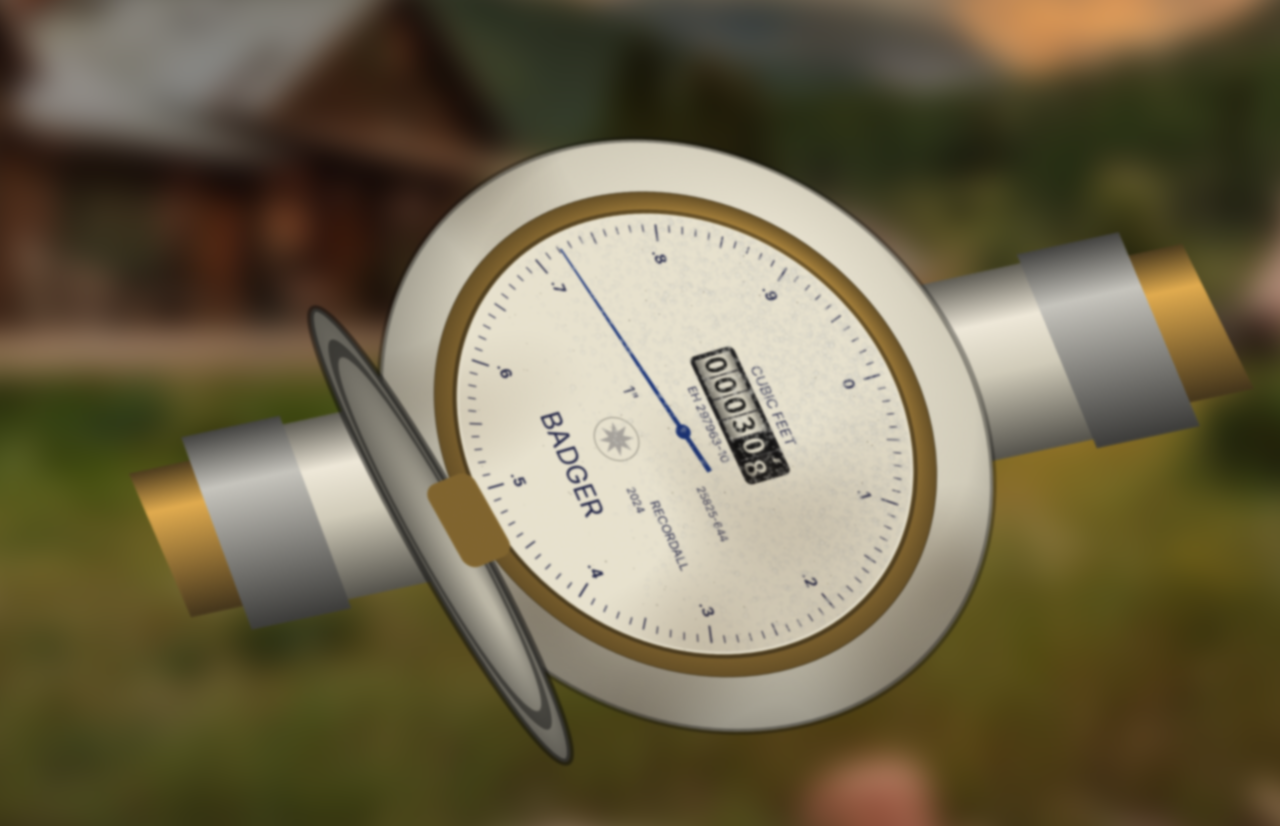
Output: ft³ 307.72
